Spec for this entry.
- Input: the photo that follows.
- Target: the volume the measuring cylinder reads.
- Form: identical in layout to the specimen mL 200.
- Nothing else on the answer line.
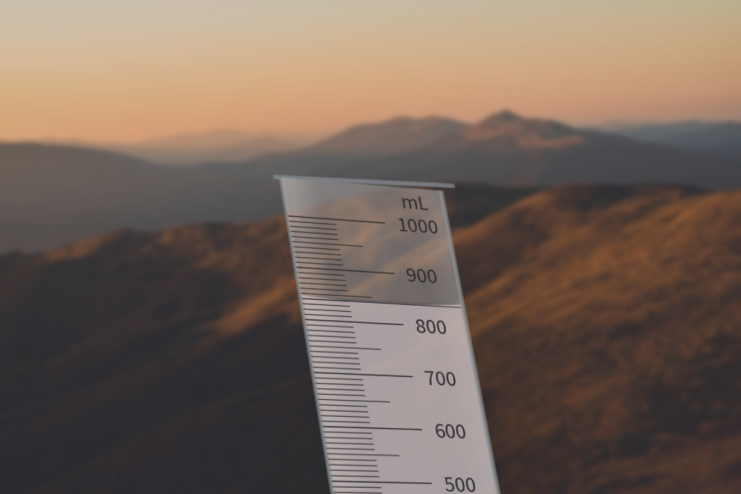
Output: mL 840
